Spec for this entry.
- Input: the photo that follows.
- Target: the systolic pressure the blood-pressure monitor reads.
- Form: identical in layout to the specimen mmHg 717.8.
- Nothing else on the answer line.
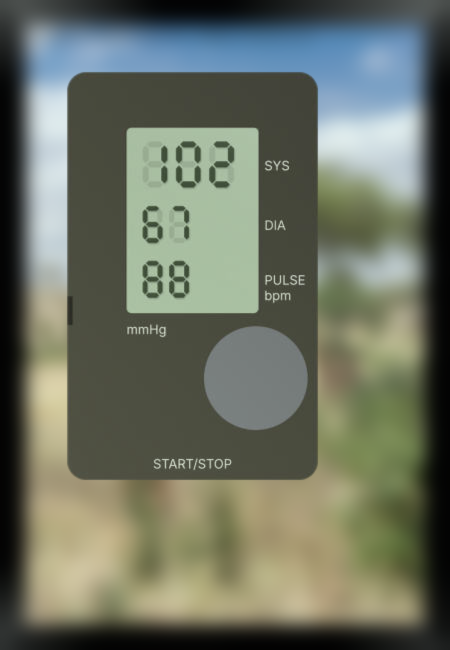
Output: mmHg 102
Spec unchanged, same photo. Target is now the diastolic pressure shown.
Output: mmHg 67
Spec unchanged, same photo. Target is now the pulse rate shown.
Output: bpm 88
